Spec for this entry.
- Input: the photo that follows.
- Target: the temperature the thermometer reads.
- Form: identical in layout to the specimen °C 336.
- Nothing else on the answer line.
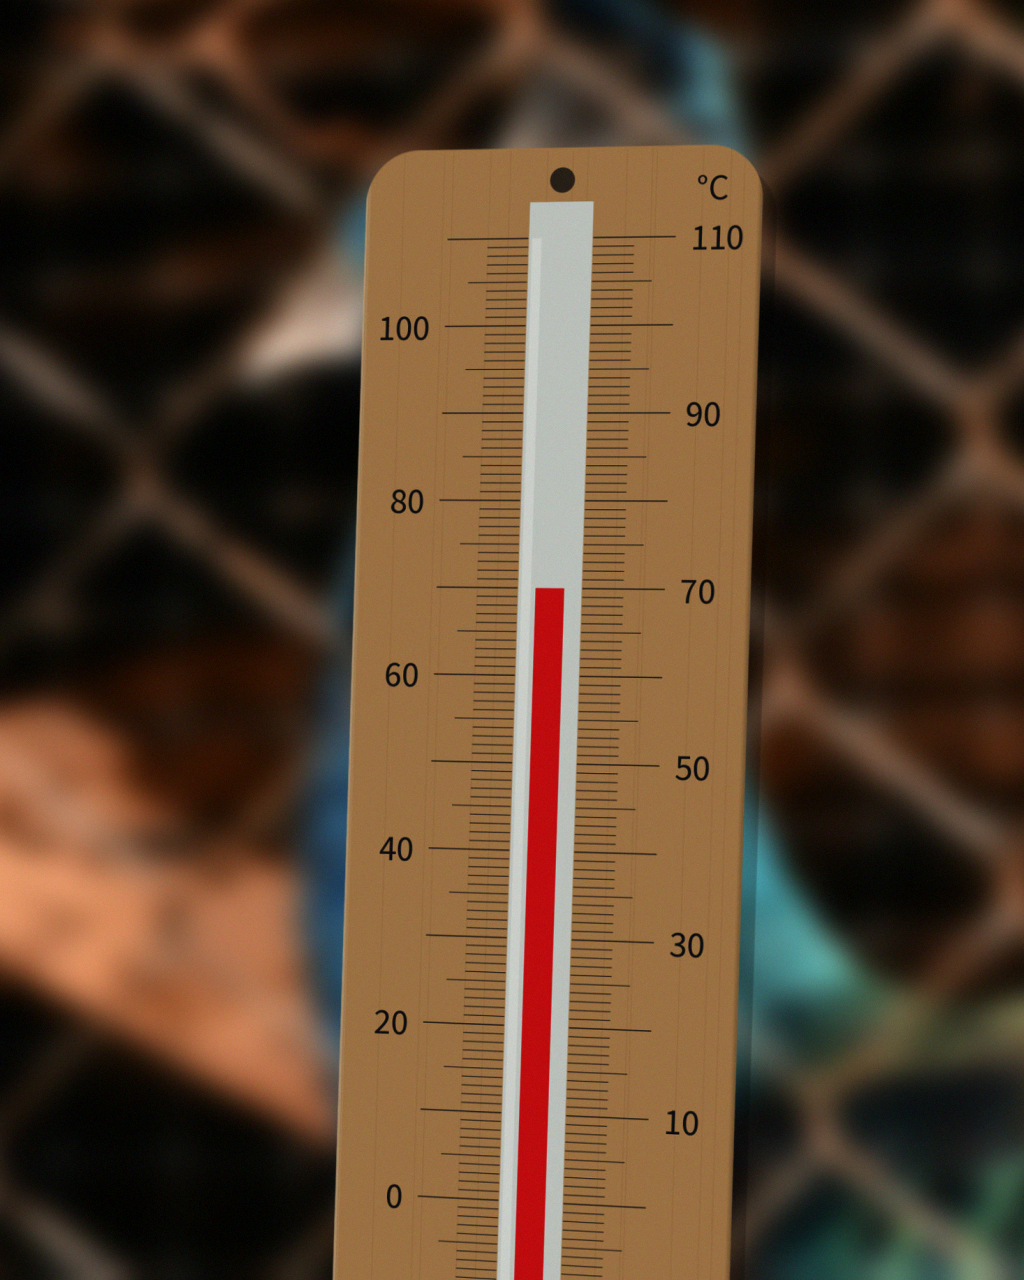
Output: °C 70
